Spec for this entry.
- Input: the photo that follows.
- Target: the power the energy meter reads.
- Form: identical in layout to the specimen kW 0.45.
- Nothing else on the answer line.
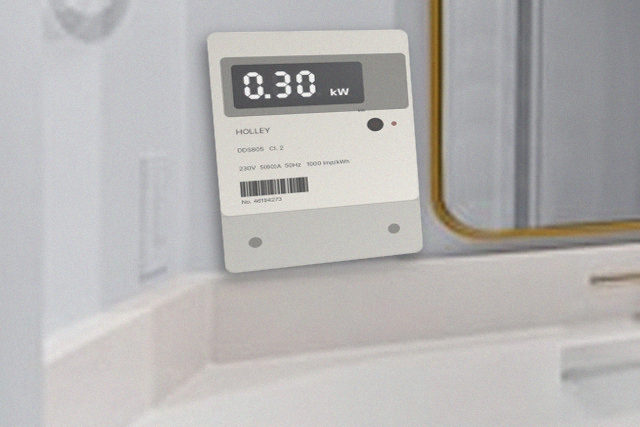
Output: kW 0.30
